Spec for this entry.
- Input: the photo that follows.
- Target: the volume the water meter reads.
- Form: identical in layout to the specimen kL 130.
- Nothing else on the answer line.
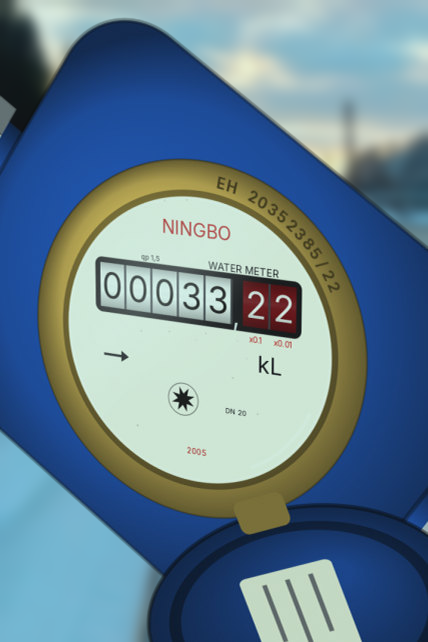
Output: kL 33.22
